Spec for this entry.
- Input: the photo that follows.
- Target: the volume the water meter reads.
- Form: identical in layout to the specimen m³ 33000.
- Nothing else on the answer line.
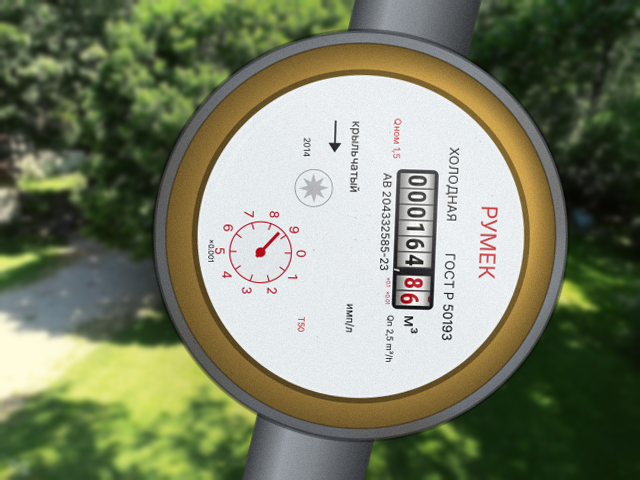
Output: m³ 164.858
